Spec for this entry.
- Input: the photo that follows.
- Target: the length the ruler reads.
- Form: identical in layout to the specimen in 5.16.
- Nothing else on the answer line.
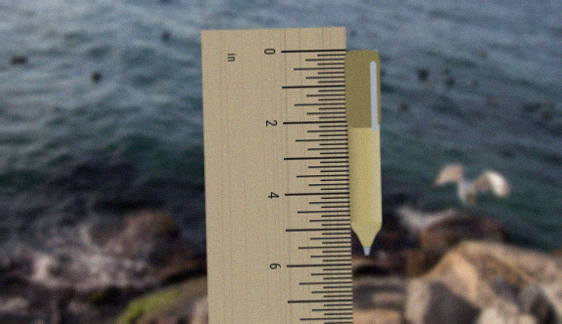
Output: in 5.75
